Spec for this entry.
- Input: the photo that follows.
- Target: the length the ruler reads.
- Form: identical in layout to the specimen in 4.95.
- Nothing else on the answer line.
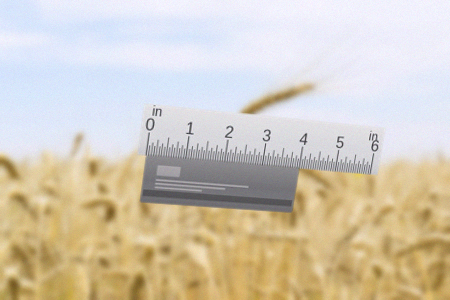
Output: in 4
